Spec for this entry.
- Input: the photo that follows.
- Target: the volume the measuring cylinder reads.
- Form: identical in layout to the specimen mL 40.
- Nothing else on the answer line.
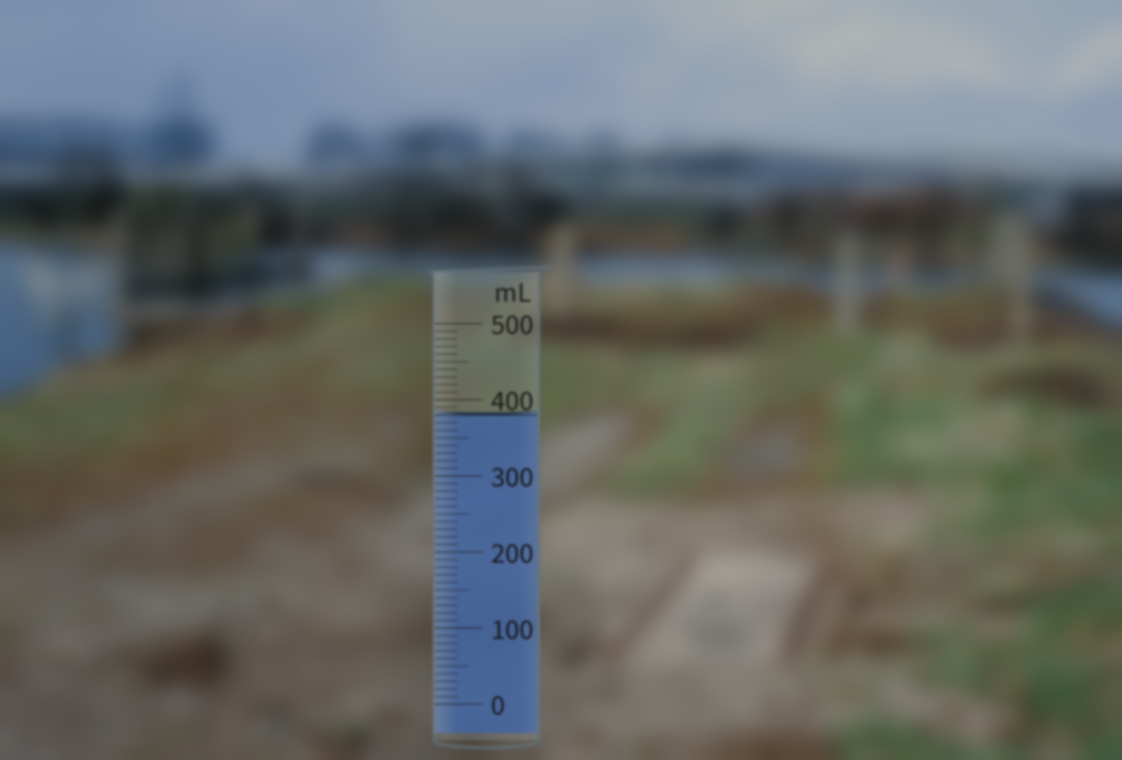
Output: mL 380
